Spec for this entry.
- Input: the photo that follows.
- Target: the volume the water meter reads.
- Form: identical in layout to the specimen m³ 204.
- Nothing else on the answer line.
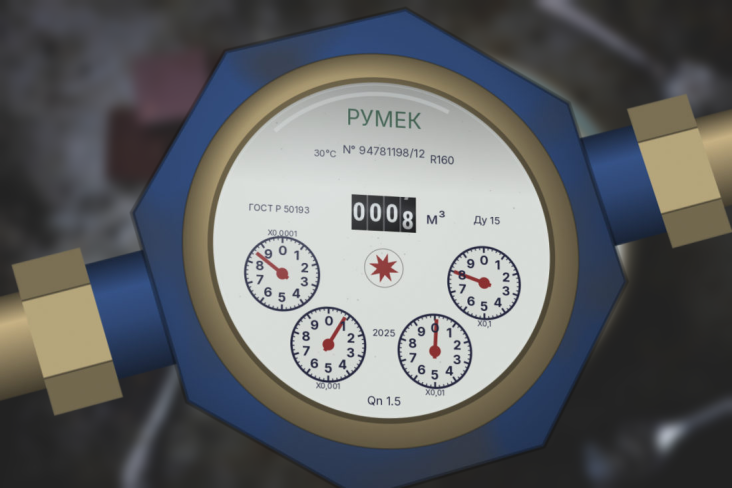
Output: m³ 7.8008
